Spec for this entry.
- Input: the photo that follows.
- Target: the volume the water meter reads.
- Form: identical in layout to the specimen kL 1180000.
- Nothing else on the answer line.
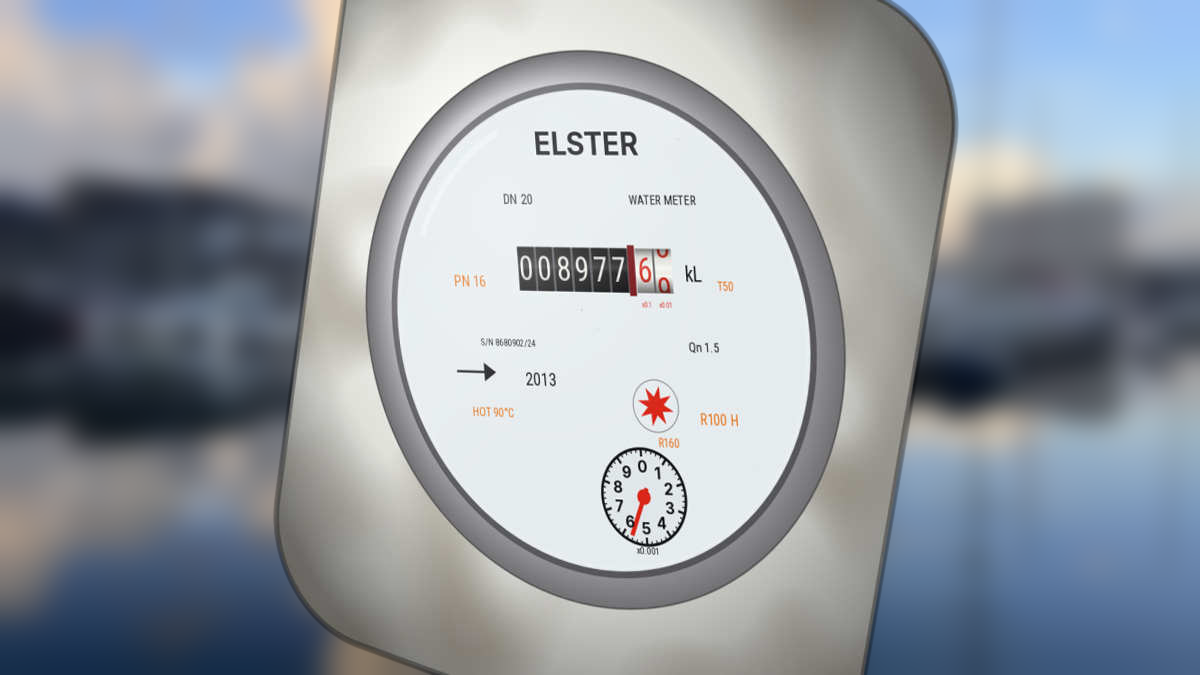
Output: kL 8977.685
